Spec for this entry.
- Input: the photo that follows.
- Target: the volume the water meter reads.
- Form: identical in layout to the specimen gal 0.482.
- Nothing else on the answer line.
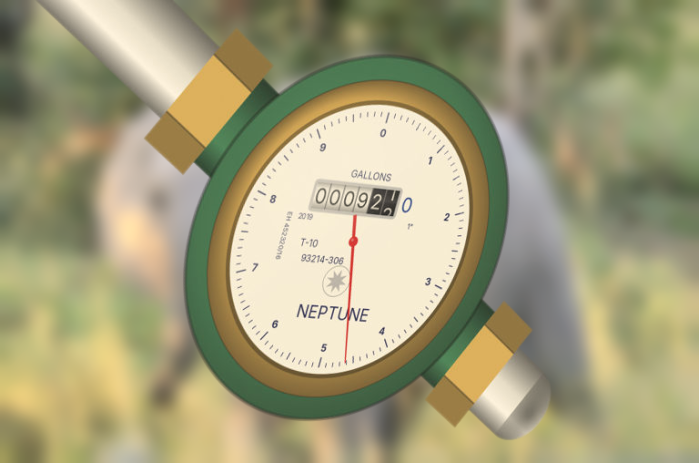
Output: gal 9214.6
